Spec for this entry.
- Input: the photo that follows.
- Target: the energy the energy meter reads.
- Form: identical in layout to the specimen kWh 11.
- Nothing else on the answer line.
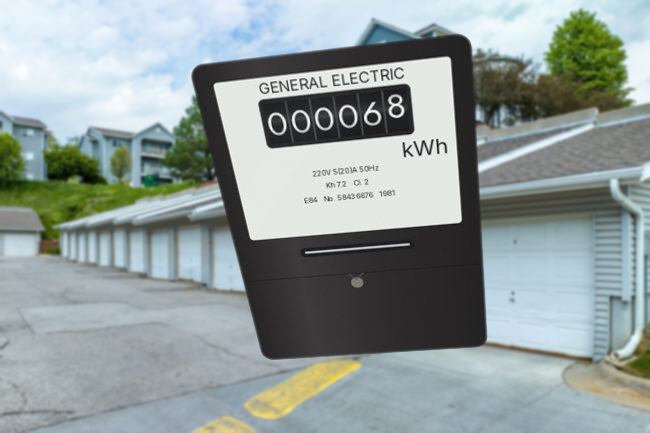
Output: kWh 68
